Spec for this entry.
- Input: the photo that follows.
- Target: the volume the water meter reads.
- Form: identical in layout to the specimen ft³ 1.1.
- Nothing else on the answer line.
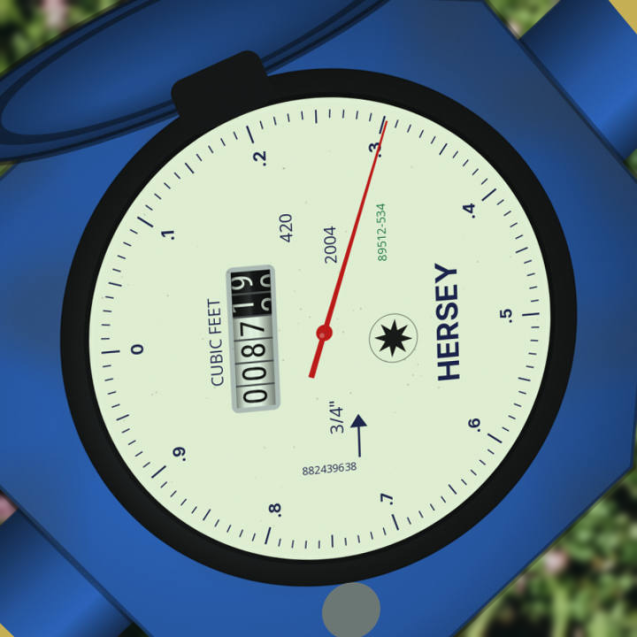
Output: ft³ 8719.30
